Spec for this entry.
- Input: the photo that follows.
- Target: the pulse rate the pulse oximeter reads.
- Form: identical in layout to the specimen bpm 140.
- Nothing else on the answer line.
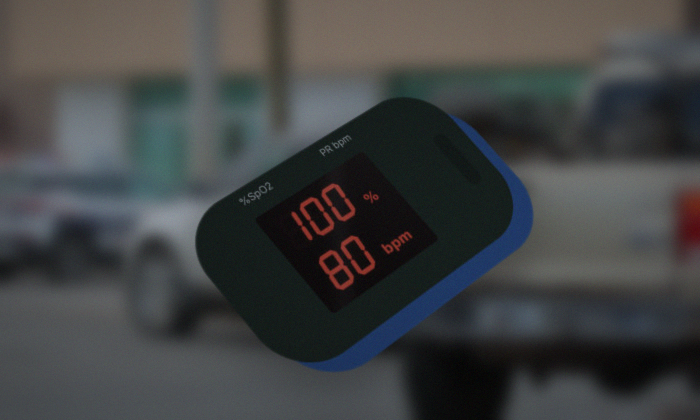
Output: bpm 80
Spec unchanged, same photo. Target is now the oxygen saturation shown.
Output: % 100
